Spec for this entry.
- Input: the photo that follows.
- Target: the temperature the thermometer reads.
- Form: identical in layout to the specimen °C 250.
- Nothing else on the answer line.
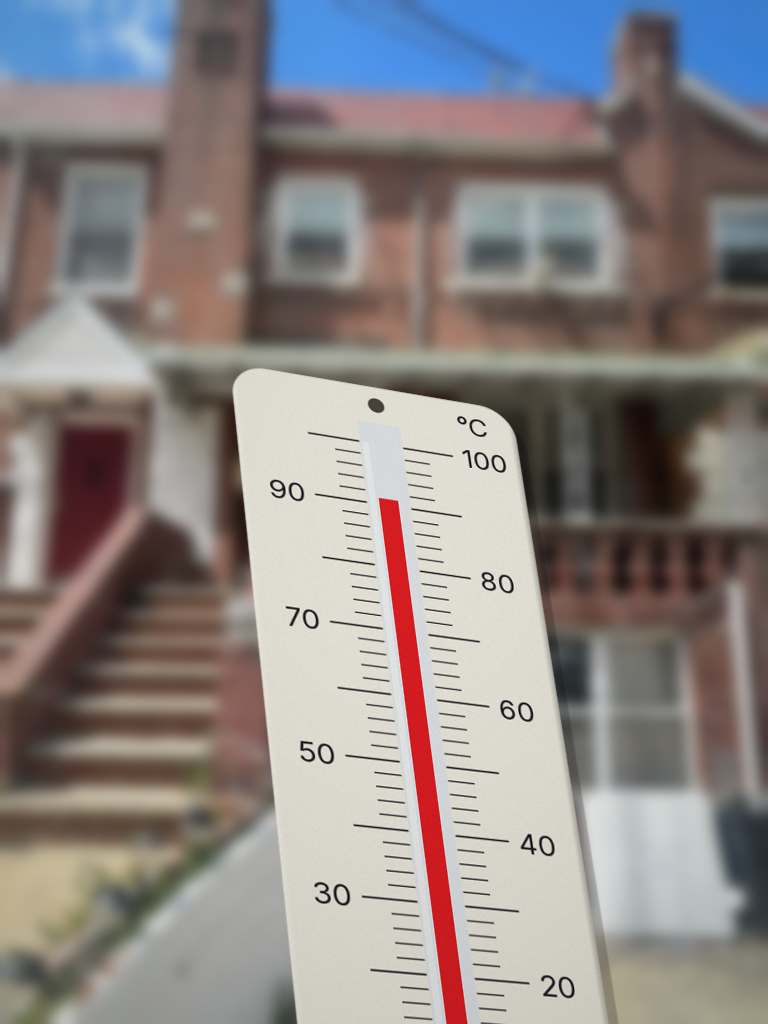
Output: °C 91
